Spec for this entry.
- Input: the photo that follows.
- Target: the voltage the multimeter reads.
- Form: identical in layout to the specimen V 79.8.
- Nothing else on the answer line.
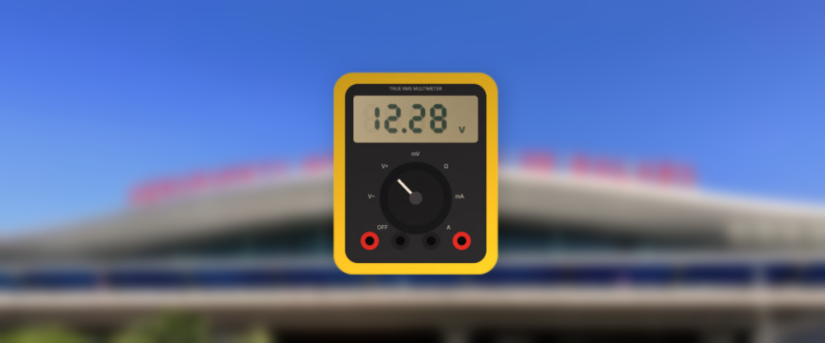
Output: V 12.28
